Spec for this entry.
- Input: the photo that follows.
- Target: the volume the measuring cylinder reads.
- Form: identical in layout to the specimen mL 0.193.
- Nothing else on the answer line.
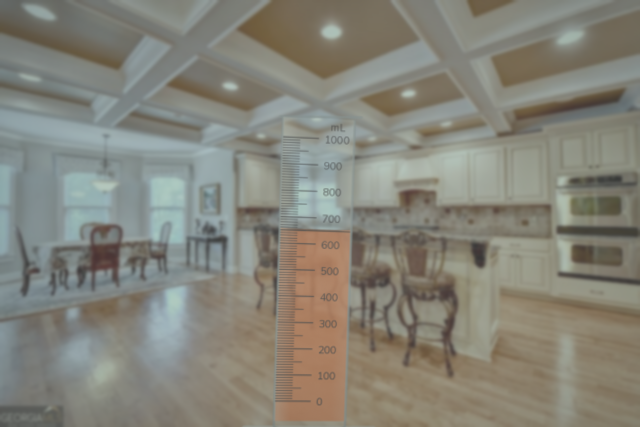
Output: mL 650
